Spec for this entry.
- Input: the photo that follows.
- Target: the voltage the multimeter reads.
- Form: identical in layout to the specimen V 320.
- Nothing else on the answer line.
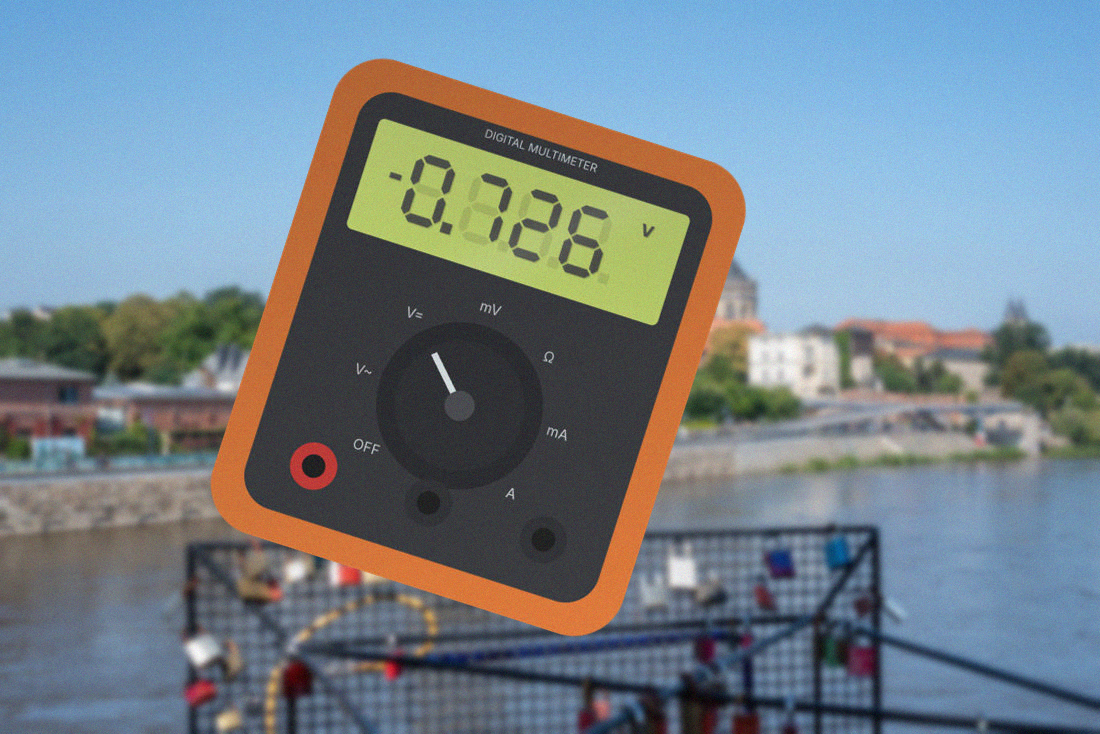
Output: V -0.726
